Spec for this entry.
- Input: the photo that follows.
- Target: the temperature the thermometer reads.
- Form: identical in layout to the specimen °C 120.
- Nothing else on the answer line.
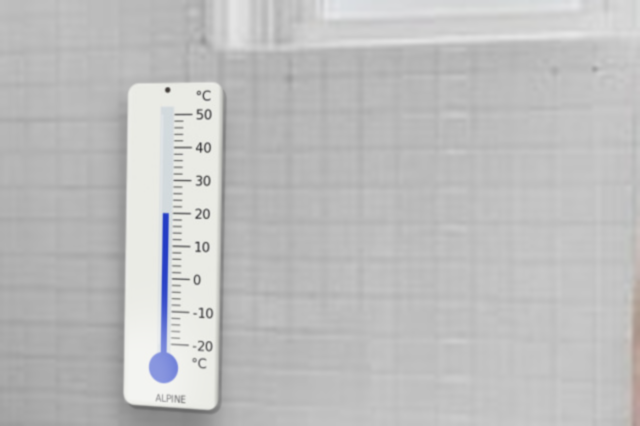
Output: °C 20
